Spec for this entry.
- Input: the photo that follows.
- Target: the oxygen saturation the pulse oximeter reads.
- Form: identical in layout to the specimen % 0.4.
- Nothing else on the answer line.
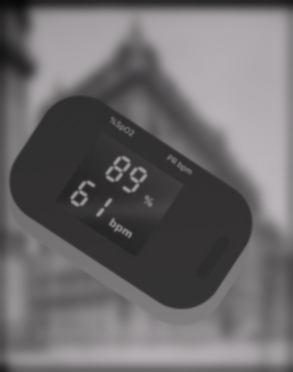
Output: % 89
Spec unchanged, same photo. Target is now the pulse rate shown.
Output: bpm 61
